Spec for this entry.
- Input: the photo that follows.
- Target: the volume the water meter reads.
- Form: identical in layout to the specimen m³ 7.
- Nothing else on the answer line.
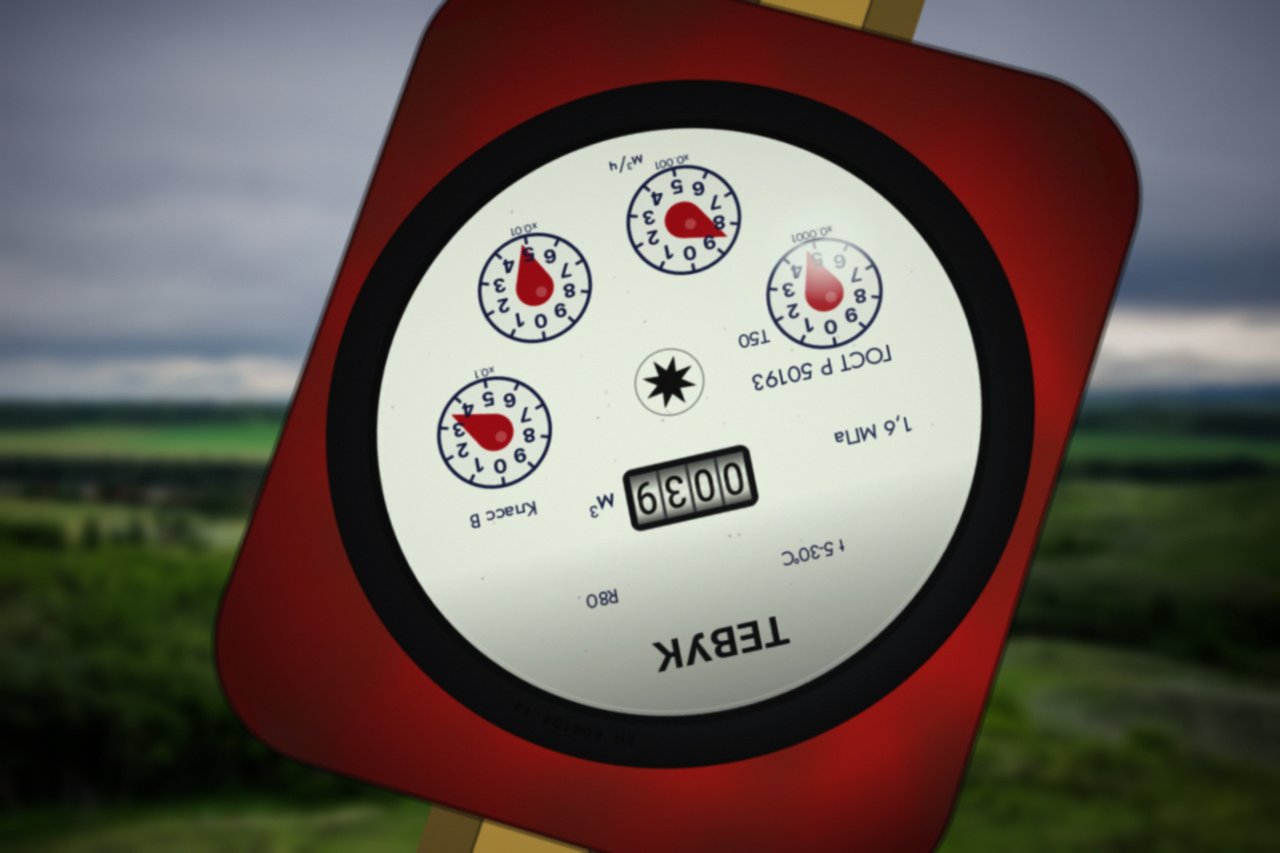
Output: m³ 39.3484
